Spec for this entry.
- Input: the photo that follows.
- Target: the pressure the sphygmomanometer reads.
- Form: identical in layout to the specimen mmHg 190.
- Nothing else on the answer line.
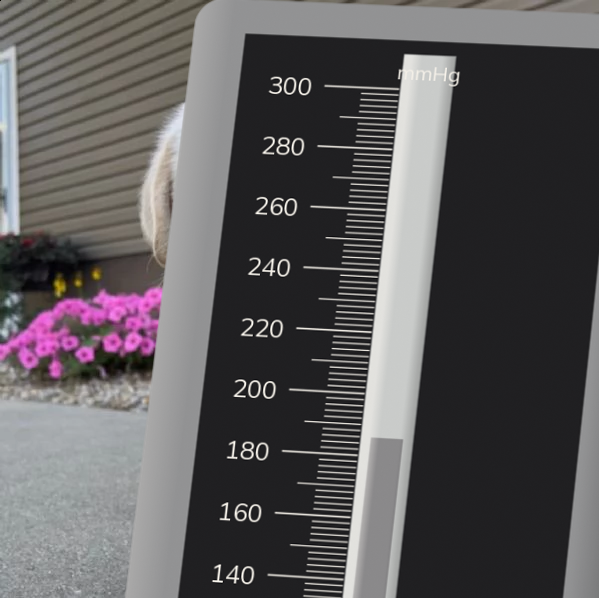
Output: mmHg 186
